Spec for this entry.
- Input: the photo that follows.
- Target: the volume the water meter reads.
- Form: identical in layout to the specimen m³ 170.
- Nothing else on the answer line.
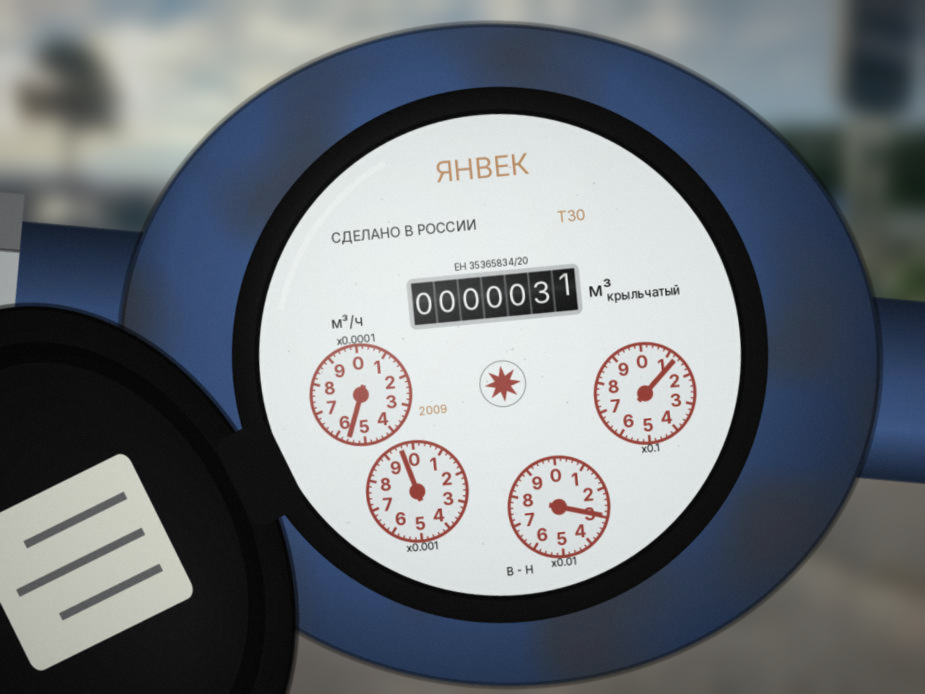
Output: m³ 31.1295
